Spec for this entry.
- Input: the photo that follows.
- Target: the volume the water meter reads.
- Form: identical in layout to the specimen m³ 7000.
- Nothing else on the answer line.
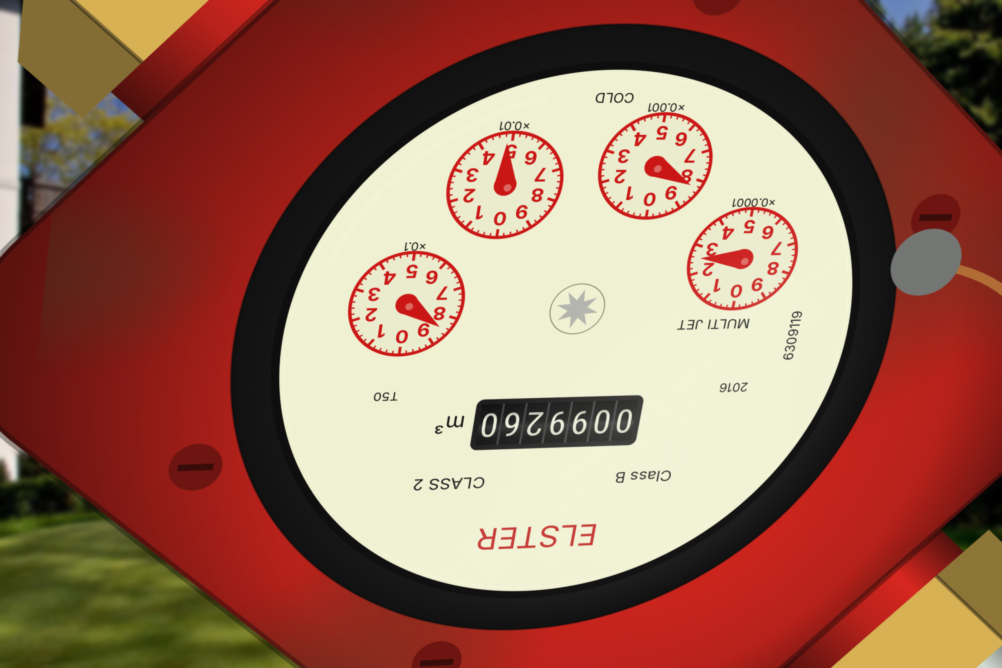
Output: m³ 99260.8482
